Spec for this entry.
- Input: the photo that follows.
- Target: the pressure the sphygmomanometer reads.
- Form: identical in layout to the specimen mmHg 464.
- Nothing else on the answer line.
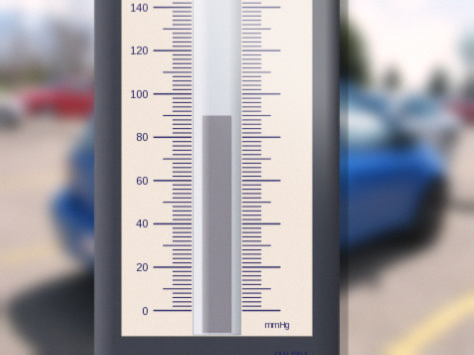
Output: mmHg 90
